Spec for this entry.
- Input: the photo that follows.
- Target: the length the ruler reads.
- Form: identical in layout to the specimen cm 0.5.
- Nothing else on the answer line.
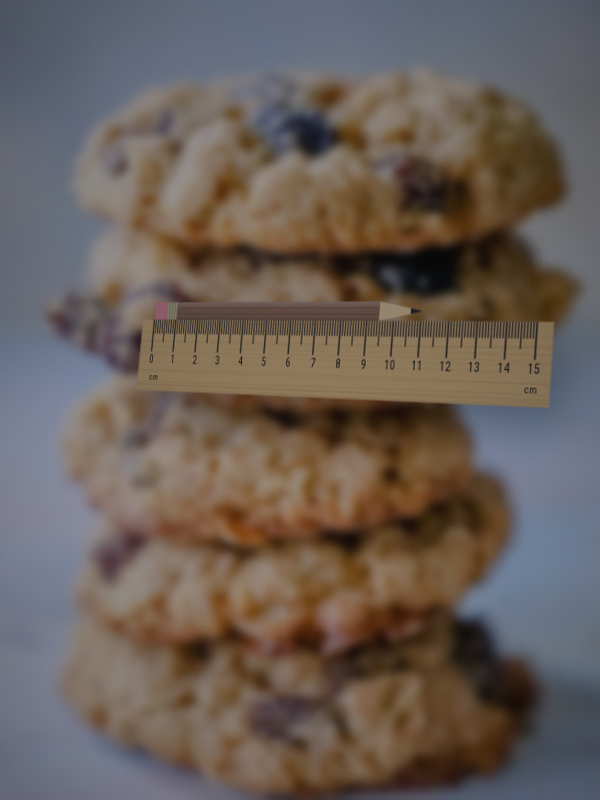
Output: cm 11
